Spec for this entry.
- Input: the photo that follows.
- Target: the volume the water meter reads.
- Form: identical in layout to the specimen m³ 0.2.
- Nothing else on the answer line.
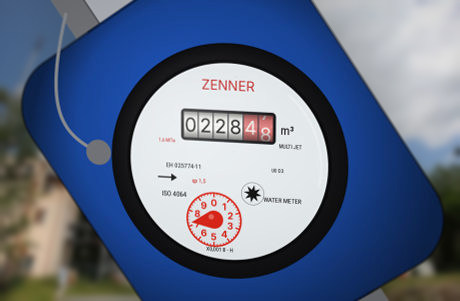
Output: m³ 228.477
